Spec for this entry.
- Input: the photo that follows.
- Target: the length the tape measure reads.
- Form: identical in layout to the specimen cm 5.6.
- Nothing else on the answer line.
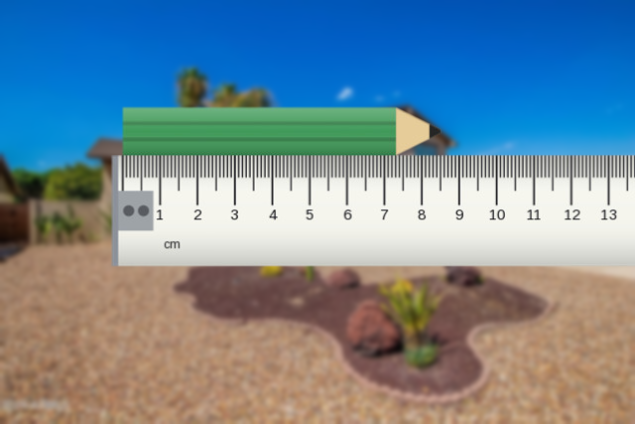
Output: cm 8.5
